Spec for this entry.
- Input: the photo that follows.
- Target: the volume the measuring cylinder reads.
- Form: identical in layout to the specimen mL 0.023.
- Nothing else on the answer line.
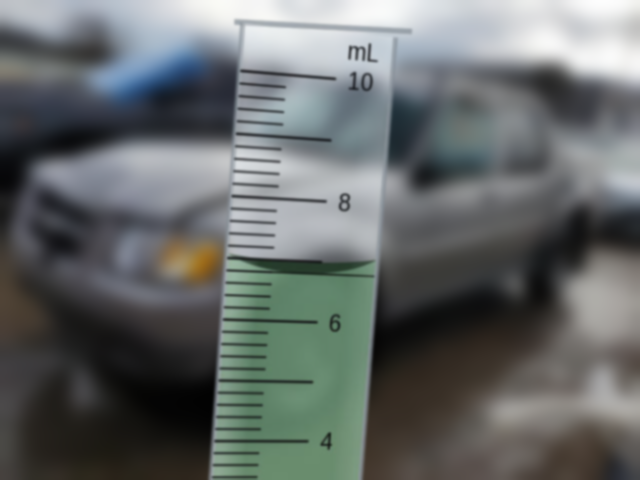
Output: mL 6.8
